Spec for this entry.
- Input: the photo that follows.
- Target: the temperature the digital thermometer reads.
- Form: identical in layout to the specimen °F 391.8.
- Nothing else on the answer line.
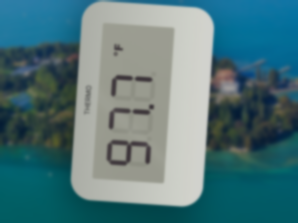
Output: °F 97.7
